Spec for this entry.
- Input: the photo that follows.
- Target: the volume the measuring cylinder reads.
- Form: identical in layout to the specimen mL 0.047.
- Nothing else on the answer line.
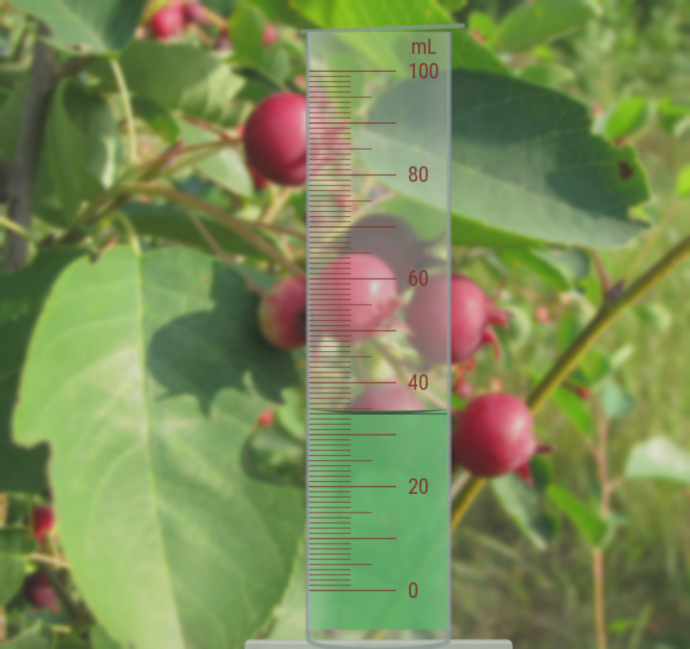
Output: mL 34
